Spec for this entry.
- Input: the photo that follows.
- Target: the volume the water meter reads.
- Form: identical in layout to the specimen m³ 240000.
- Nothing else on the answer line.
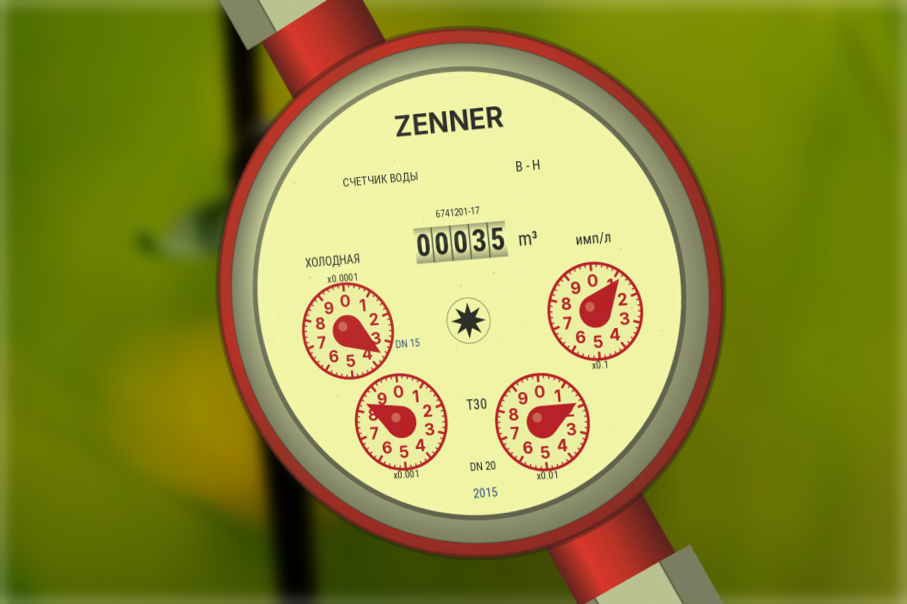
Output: m³ 35.1183
